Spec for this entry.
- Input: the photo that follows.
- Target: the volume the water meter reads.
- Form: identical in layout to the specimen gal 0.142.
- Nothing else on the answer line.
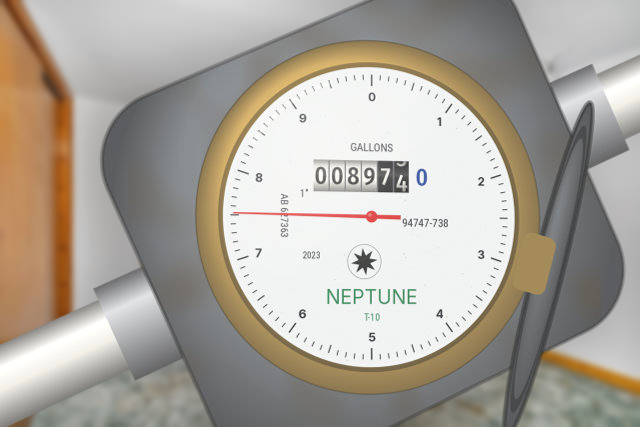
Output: gal 89737.5
